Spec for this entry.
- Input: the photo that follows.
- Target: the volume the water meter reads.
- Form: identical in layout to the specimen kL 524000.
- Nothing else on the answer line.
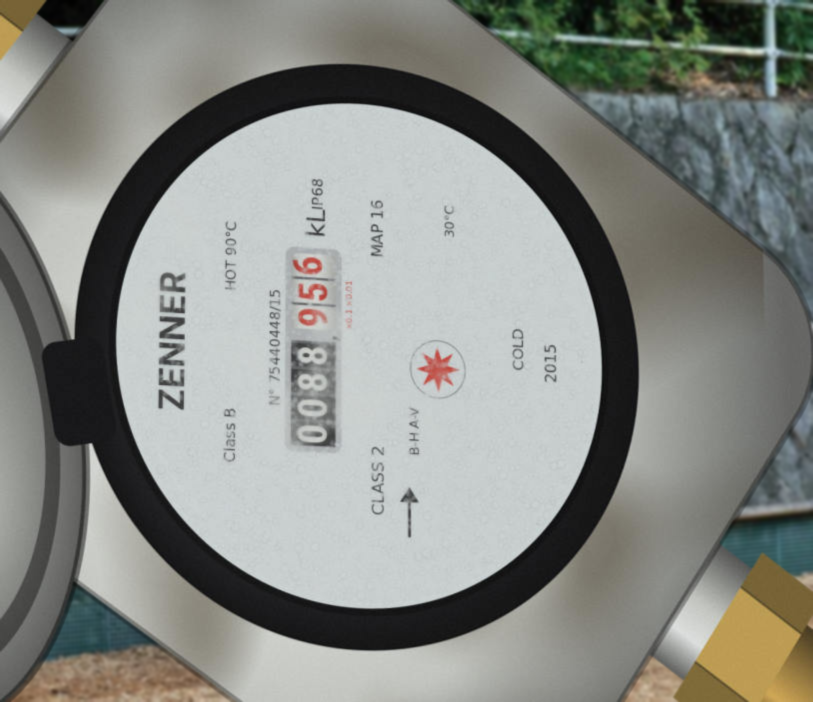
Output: kL 88.956
